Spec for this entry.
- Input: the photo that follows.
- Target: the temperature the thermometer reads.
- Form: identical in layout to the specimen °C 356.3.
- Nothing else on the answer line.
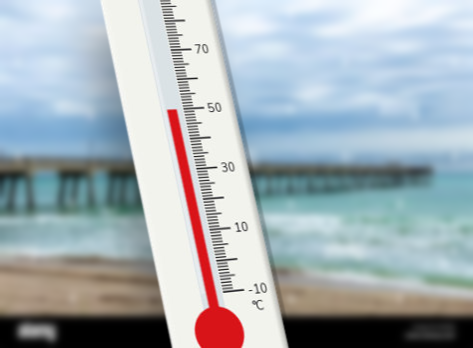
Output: °C 50
